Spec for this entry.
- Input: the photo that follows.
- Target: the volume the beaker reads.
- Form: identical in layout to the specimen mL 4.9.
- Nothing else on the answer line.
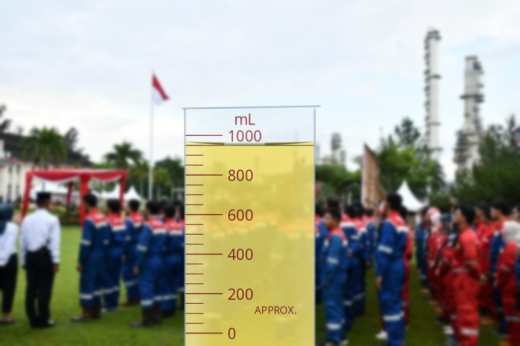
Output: mL 950
